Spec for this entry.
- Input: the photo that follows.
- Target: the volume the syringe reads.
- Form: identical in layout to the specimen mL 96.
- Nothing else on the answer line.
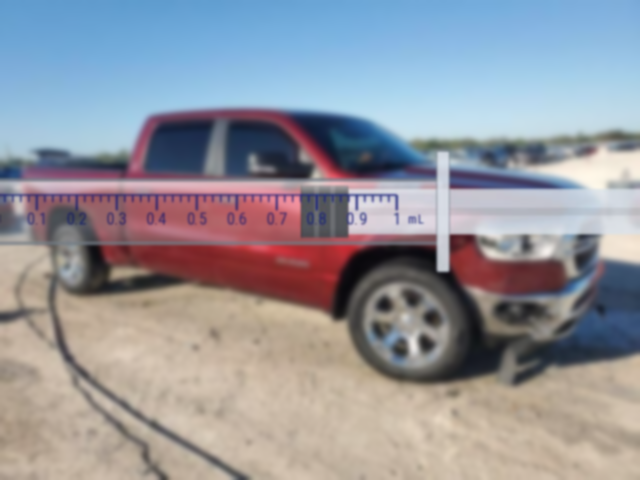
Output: mL 0.76
